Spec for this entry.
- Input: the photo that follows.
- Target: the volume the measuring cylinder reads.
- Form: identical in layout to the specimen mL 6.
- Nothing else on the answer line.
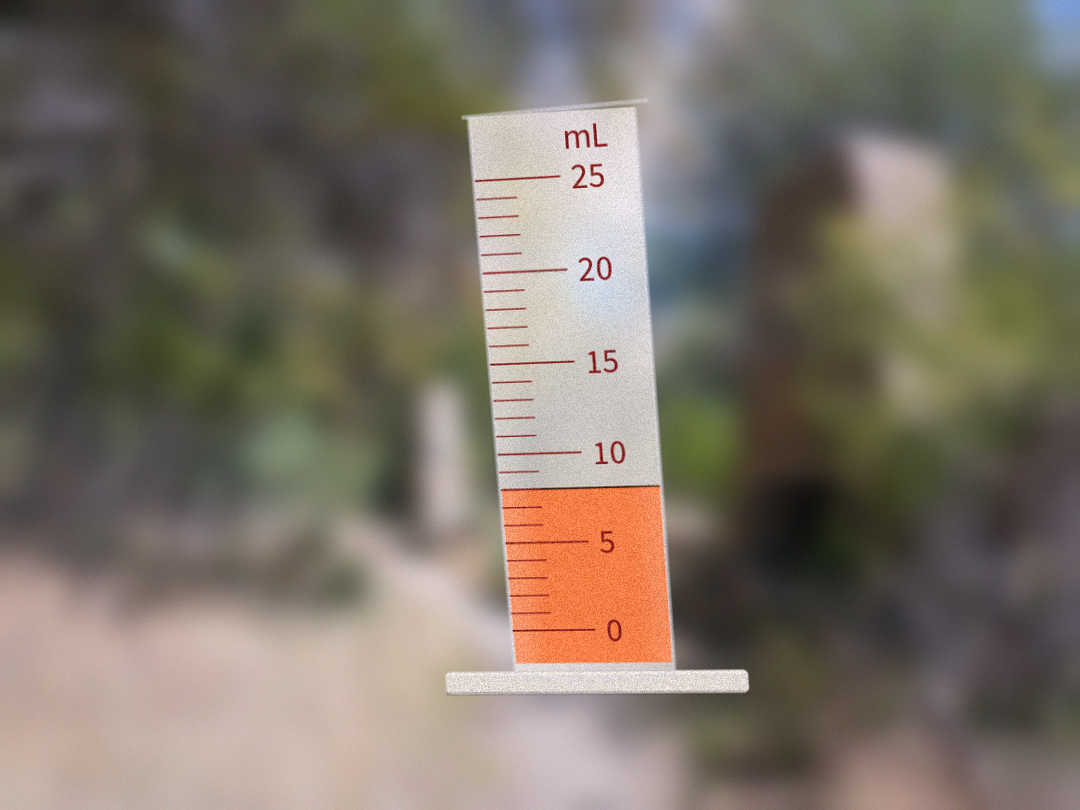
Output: mL 8
